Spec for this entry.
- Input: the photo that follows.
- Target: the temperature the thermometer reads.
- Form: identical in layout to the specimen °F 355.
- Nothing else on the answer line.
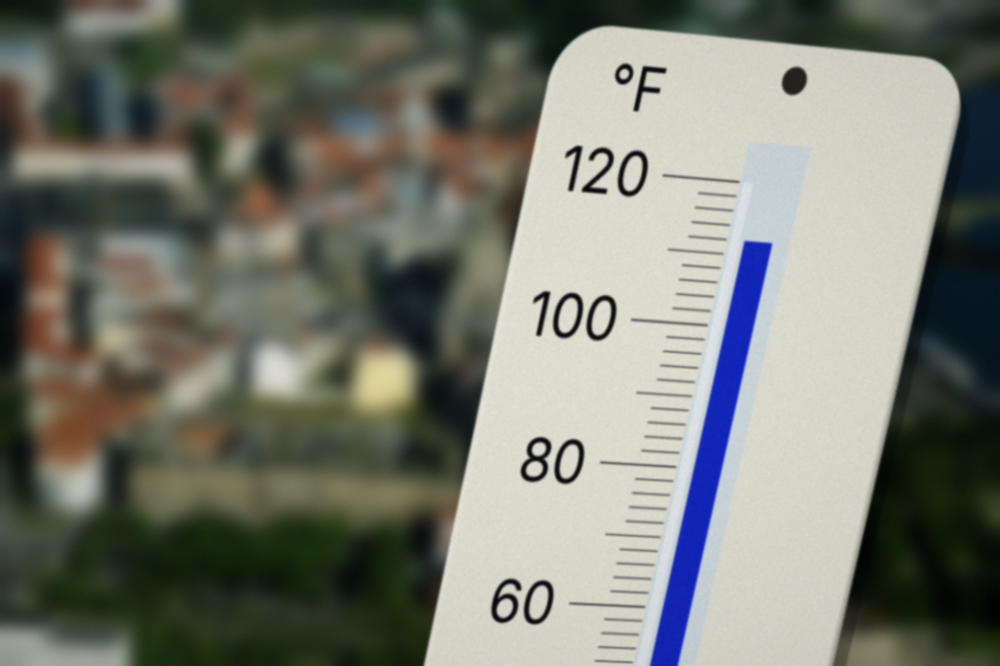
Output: °F 112
